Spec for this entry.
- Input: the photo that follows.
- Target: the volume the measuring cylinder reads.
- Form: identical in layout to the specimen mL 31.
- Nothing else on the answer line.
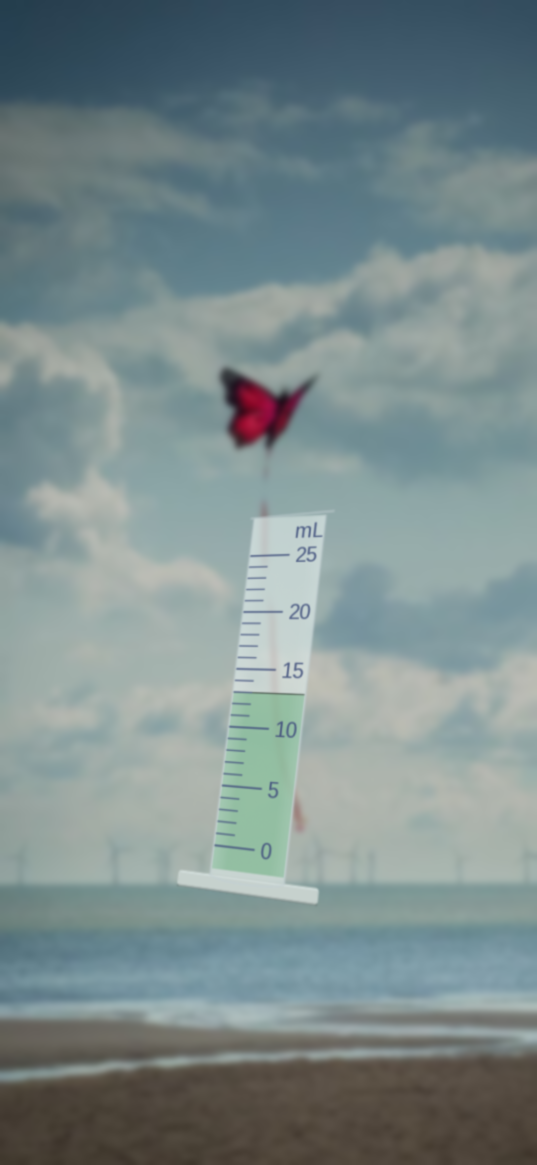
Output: mL 13
